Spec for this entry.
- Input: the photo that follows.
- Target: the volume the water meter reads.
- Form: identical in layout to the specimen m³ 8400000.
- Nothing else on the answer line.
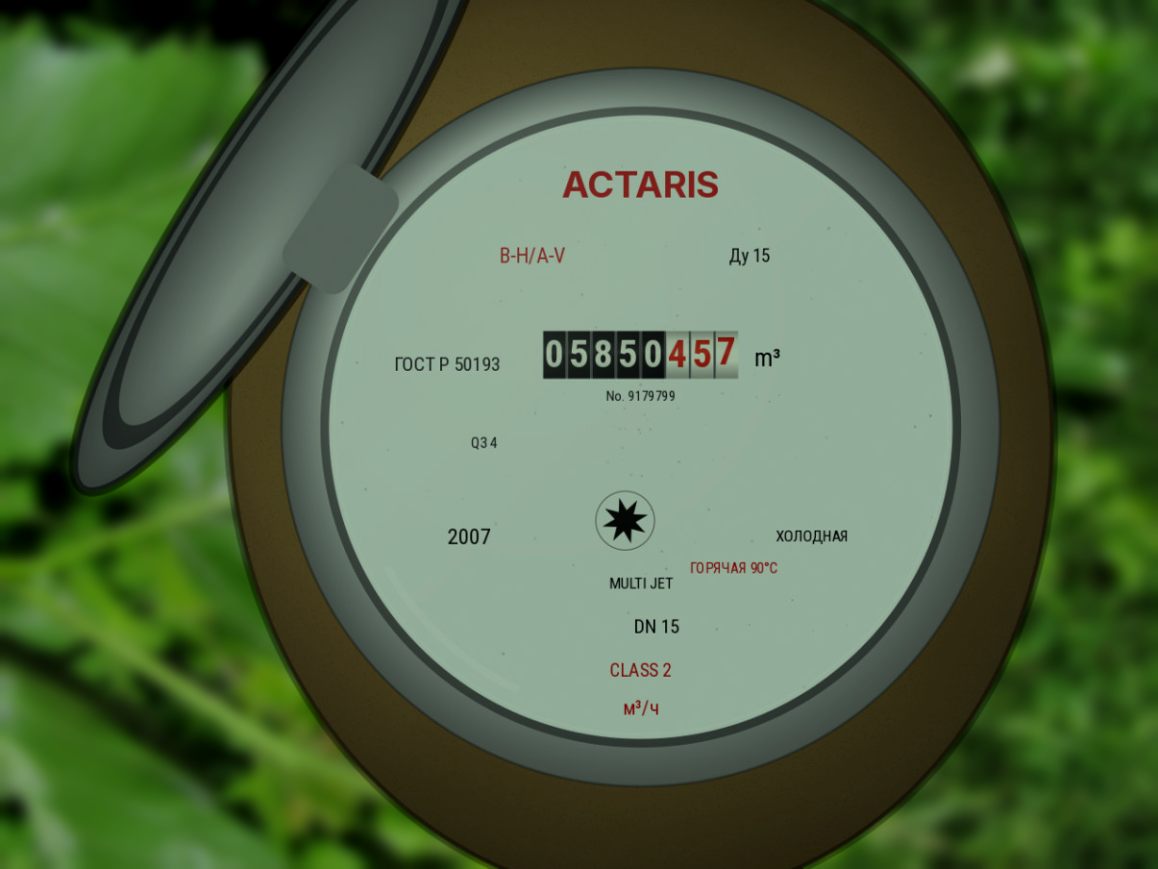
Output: m³ 5850.457
